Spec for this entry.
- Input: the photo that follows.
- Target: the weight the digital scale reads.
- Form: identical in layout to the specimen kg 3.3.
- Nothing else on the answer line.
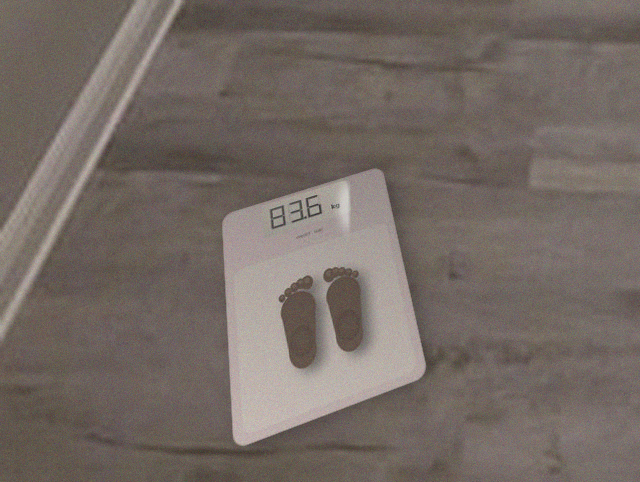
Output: kg 83.6
